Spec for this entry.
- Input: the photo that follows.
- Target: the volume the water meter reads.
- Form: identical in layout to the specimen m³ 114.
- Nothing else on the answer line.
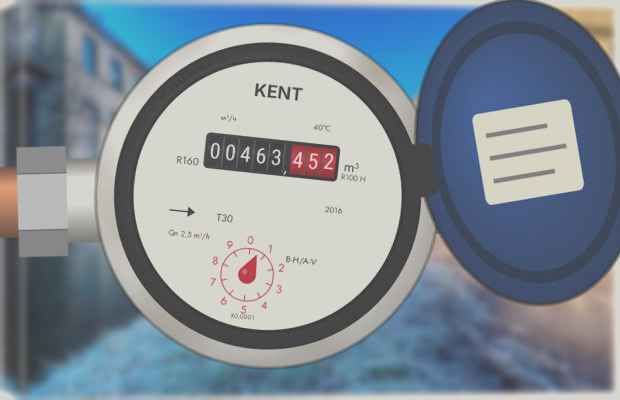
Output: m³ 463.4520
